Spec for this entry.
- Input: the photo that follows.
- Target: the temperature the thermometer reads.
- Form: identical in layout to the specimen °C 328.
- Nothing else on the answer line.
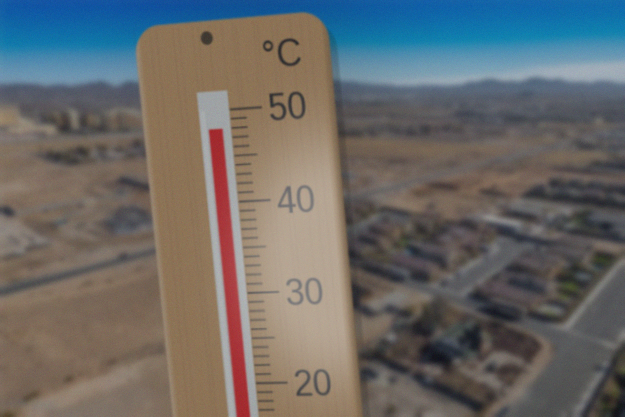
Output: °C 48
